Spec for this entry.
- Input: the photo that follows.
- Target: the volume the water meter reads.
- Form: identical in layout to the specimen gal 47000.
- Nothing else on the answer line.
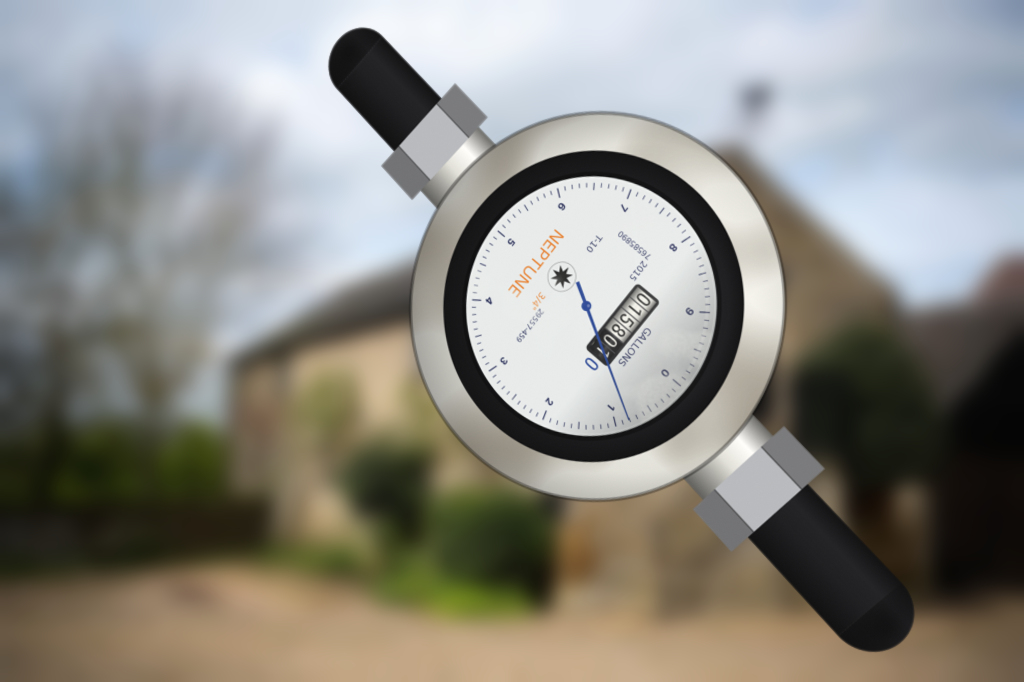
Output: gal 158010.8
